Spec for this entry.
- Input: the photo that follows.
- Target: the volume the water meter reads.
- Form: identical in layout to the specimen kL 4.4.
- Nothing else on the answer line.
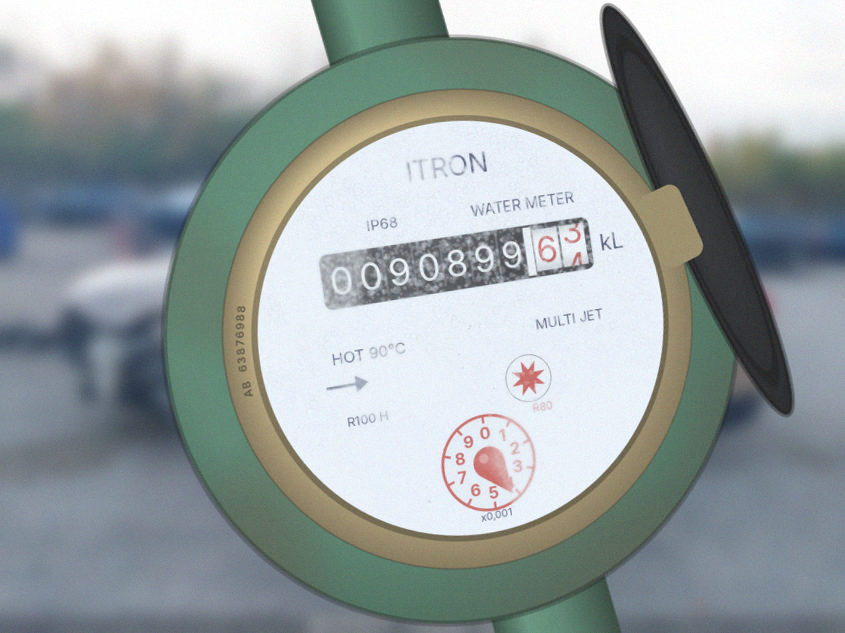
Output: kL 90899.634
